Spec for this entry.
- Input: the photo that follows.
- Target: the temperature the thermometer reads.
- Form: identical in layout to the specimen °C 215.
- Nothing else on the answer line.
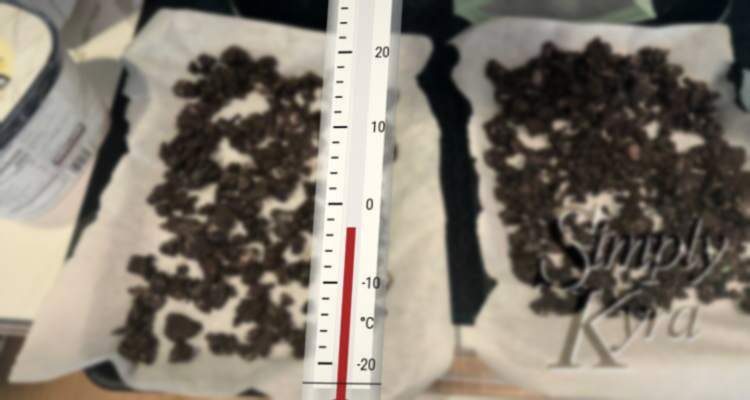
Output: °C -3
